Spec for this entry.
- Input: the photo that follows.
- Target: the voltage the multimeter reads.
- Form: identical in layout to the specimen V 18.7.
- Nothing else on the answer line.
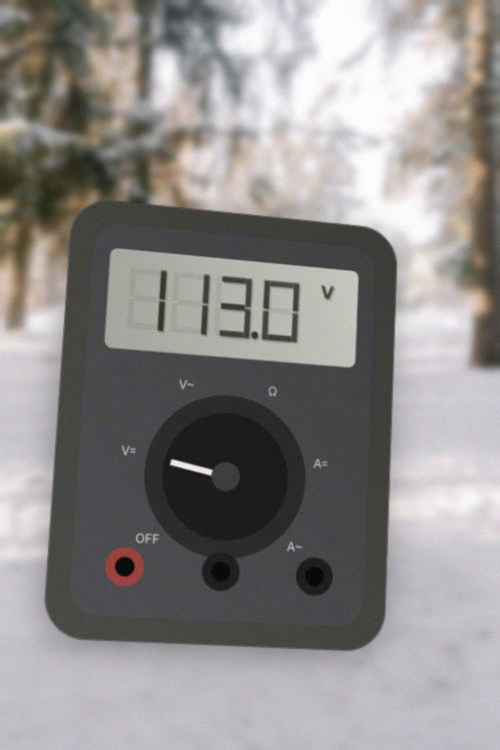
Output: V 113.0
